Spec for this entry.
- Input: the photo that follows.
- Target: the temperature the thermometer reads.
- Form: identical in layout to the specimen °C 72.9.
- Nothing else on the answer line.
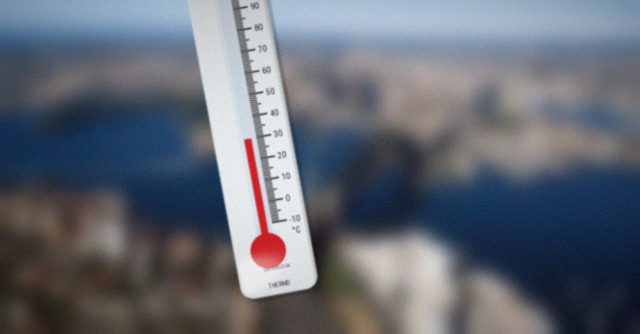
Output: °C 30
